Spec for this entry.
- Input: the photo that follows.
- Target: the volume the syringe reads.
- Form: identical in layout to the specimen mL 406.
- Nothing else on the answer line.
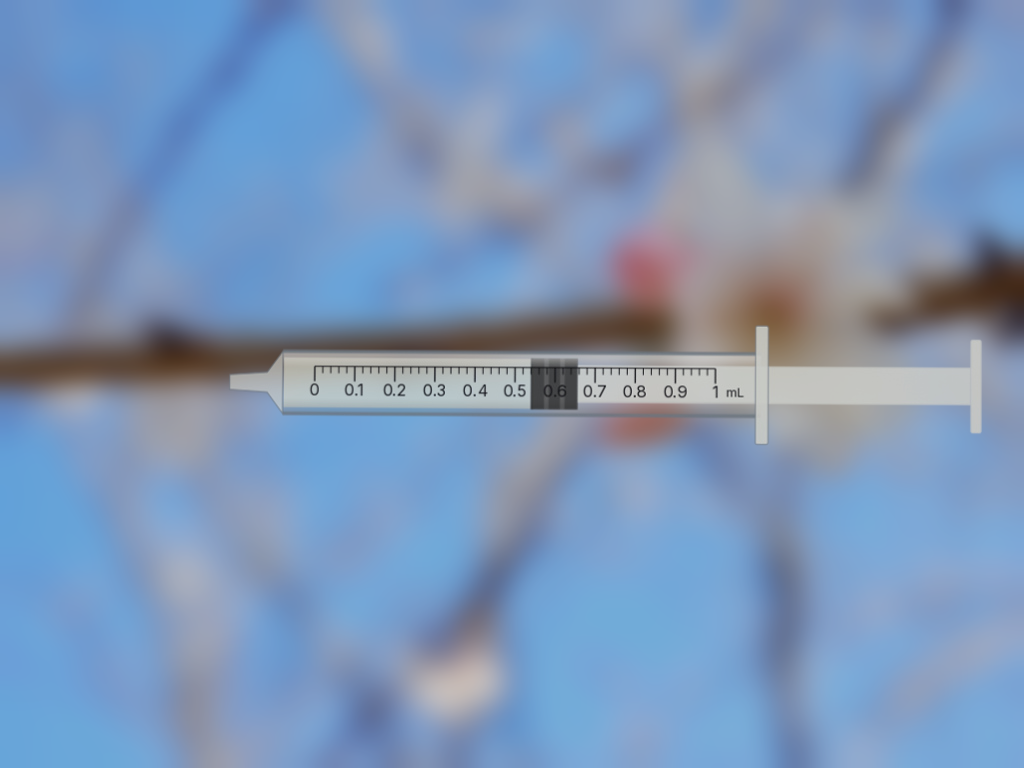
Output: mL 0.54
